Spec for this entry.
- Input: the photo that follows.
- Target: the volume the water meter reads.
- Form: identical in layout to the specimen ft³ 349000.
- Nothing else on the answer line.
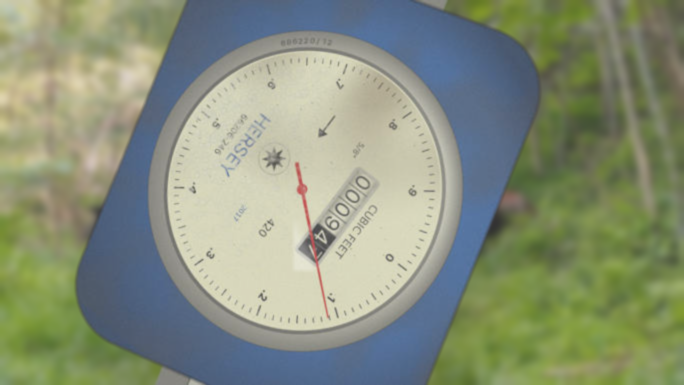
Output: ft³ 947.11
